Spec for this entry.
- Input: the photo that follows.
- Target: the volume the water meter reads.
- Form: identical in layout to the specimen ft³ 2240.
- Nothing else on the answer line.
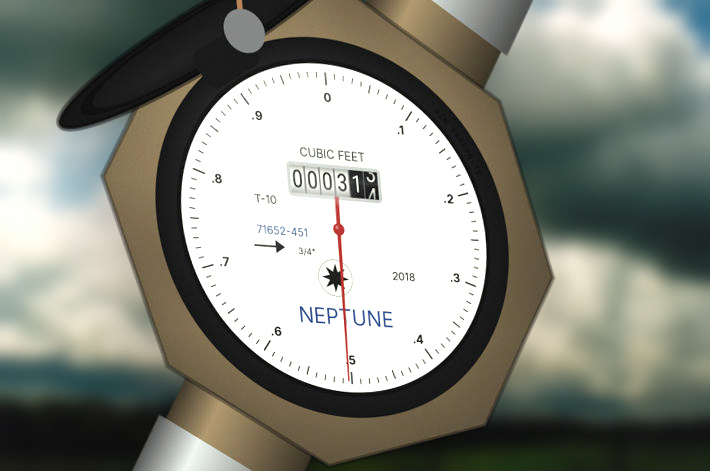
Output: ft³ 313.50
